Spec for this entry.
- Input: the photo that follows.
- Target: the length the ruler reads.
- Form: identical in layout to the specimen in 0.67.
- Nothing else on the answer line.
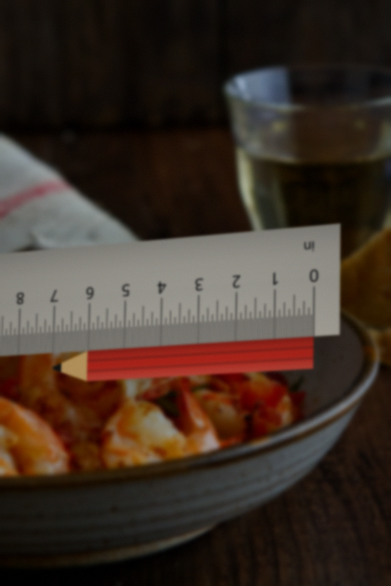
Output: in 7
